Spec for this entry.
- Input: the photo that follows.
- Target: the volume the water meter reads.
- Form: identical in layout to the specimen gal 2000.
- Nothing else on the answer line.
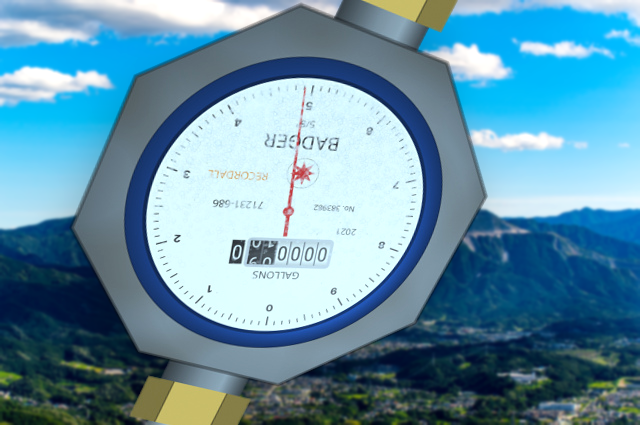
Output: gal 94.9
